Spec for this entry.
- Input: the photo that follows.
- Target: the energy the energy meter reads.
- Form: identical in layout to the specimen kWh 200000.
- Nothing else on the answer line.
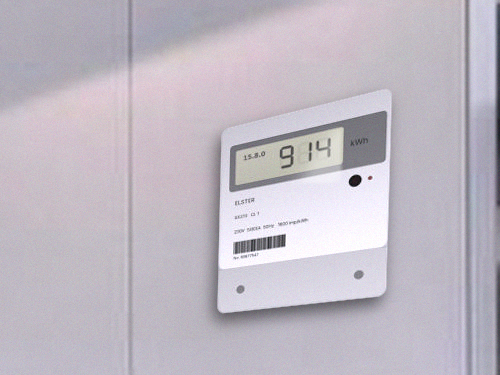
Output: kWh 914
